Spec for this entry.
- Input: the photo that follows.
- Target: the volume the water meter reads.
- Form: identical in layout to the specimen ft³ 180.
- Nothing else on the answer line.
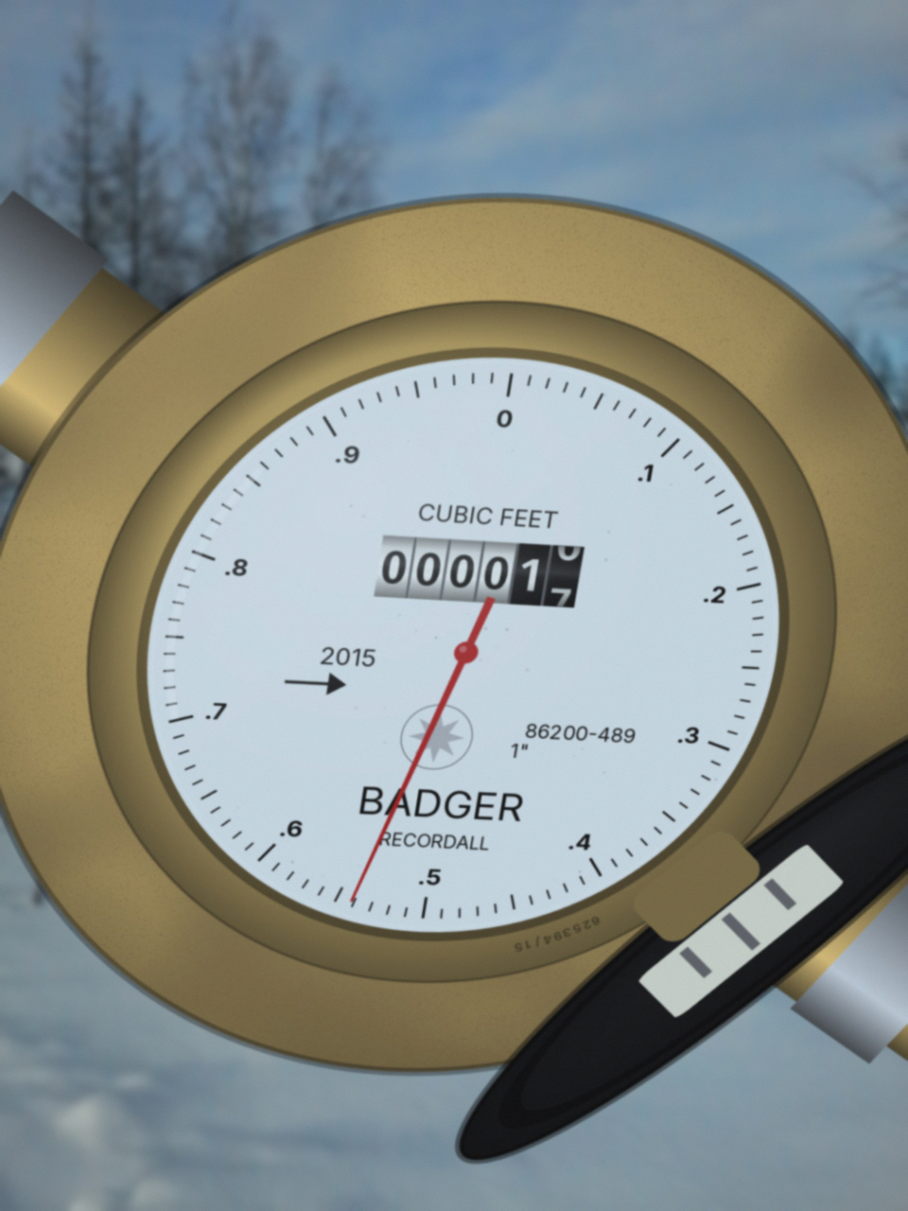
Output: ft³ 16.54
